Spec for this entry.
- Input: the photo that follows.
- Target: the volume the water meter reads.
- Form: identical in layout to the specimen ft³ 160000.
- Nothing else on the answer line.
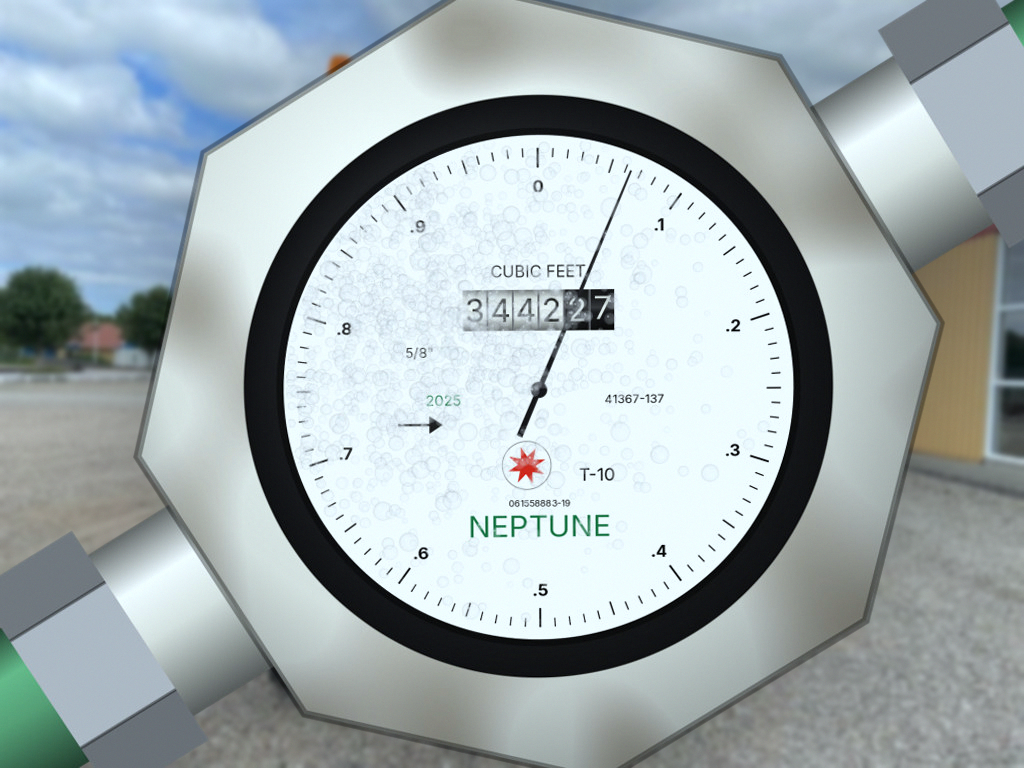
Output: ft³ 344227.06
